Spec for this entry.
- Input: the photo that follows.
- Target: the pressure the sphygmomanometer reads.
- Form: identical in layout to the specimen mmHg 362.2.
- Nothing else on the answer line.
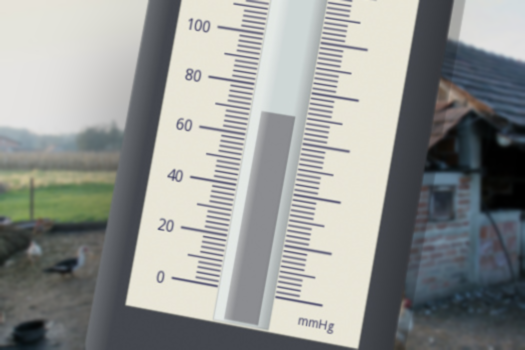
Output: mmHg 70
